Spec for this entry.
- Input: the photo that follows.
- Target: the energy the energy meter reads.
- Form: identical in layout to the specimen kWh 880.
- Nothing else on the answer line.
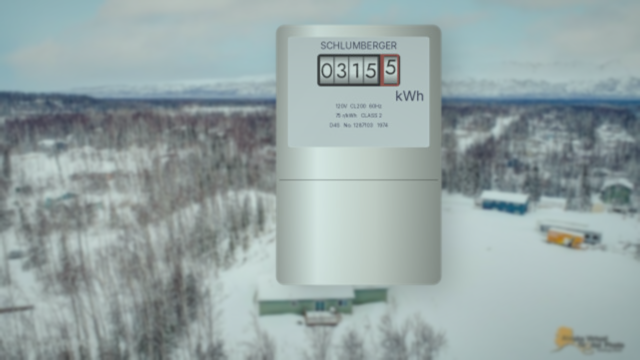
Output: kWh 315.5
